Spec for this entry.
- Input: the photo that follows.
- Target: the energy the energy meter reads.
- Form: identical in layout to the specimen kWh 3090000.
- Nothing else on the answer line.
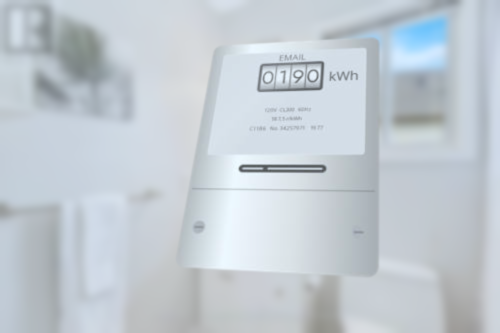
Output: kWh 190
